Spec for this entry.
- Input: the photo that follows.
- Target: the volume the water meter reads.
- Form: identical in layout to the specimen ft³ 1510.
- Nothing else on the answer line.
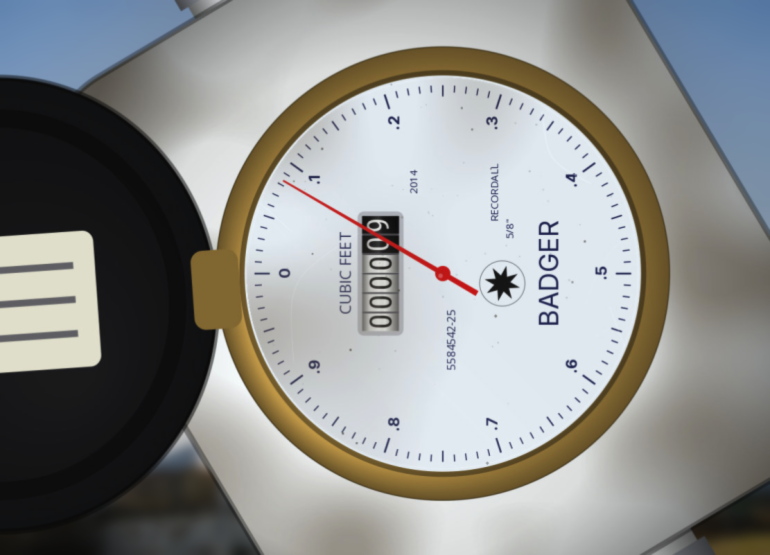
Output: ft³ 9.08
